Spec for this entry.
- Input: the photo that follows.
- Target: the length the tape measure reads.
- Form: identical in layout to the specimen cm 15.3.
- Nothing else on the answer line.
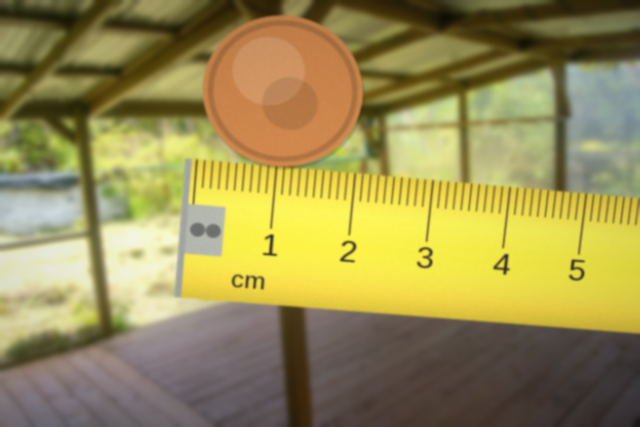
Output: cm 2
